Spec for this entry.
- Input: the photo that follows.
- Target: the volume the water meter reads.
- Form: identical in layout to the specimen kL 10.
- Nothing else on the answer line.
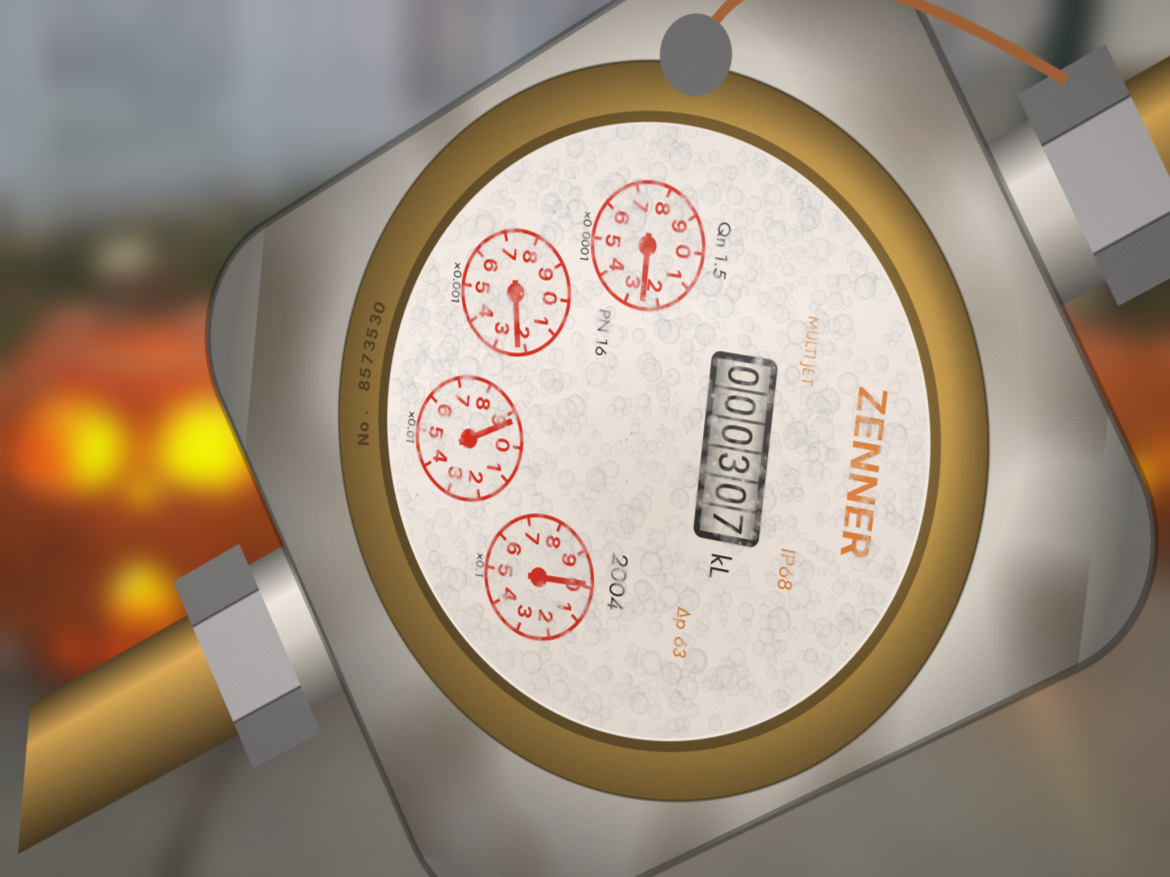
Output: kL 306.9922
